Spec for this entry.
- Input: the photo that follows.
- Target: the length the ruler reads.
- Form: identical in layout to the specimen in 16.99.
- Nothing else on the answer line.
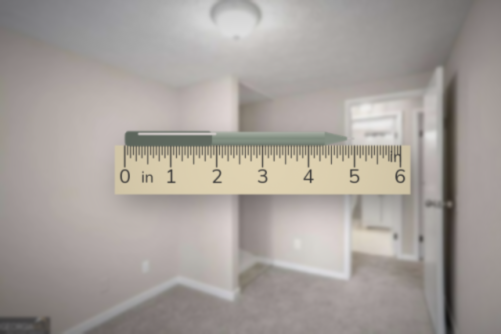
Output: in 5
